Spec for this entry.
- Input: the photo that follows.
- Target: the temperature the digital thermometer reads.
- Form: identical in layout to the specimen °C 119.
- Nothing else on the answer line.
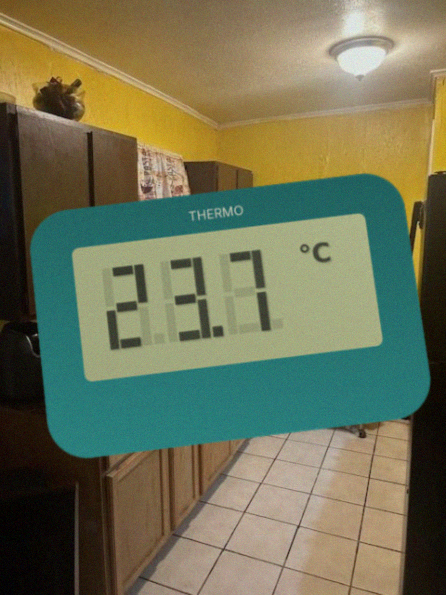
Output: °C 23.7
